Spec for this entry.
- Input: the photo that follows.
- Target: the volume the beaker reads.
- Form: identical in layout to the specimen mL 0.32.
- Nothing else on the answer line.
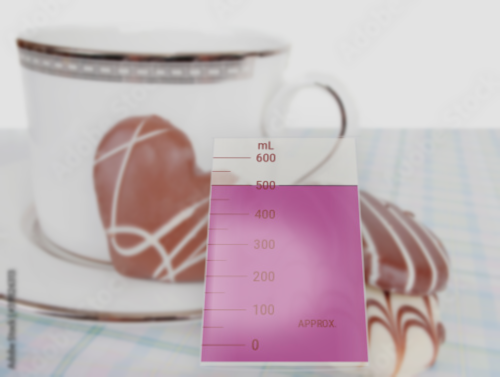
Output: mL 500
